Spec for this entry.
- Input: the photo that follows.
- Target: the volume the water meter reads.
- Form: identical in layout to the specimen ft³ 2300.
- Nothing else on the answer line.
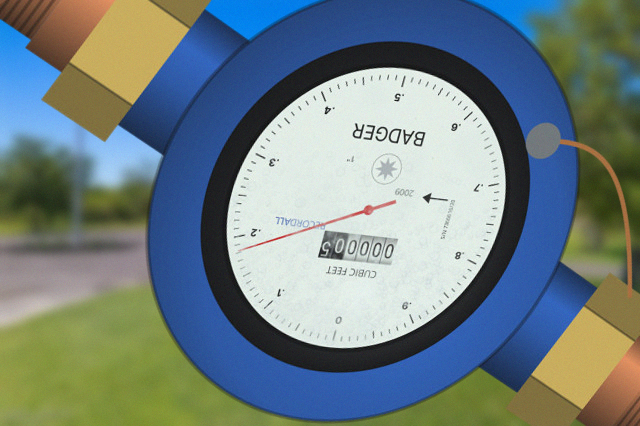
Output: ft³ 5.18
